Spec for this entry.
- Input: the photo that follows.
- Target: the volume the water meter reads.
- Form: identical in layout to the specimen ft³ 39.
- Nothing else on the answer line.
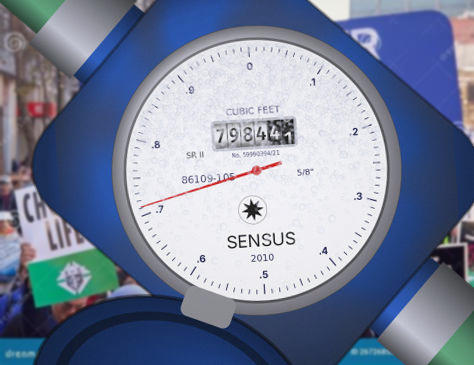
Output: ft³ 798440.71
